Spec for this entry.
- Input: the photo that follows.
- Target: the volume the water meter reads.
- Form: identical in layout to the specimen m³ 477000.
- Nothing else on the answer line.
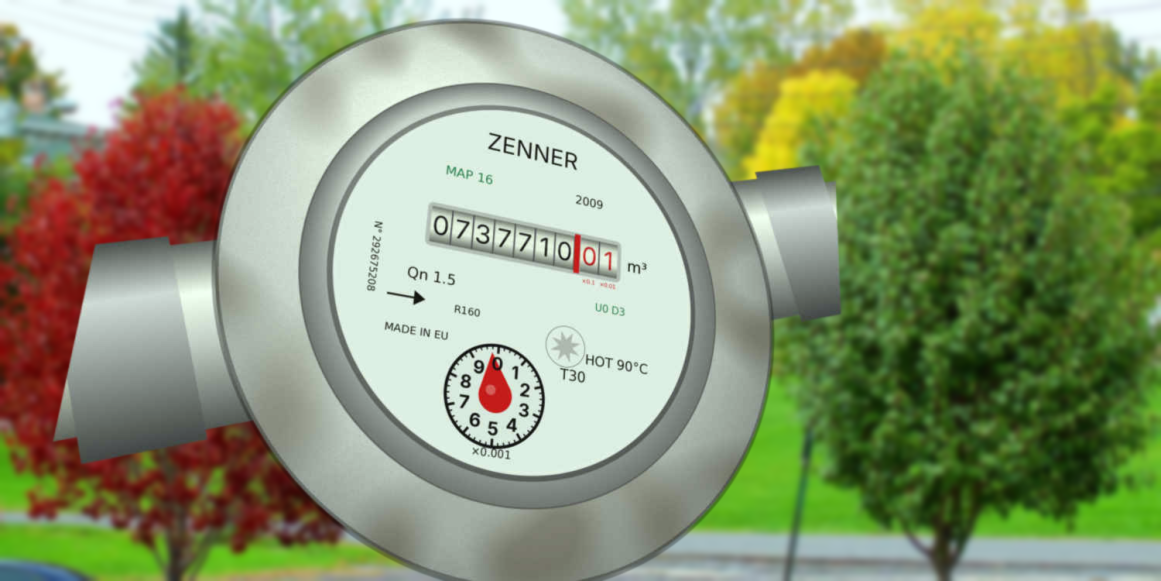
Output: m³ 737710.009
